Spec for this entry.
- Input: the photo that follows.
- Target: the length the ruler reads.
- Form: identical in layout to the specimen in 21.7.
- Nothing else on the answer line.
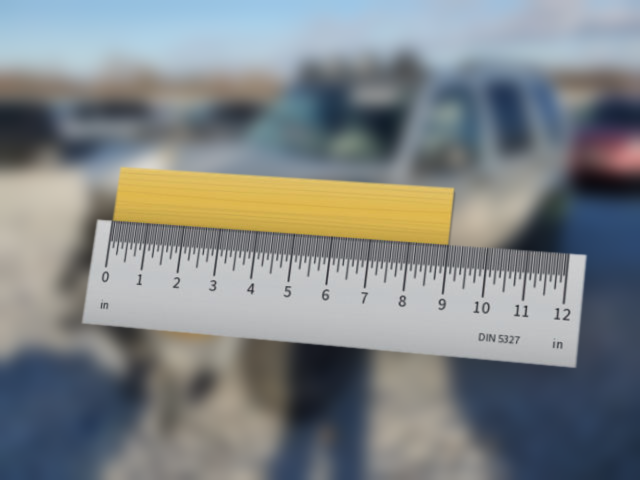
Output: in 9
